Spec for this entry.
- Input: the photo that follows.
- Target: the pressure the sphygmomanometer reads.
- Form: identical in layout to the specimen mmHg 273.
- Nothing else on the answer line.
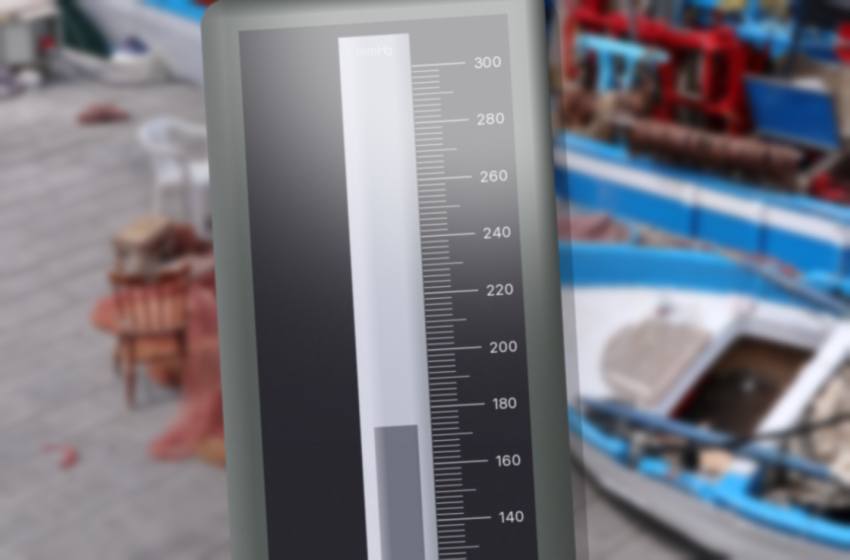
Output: mmHg 174
